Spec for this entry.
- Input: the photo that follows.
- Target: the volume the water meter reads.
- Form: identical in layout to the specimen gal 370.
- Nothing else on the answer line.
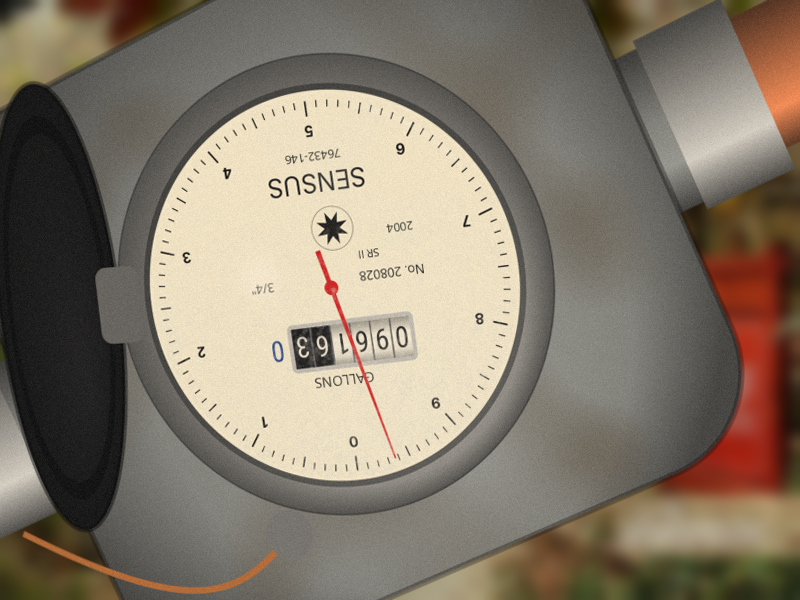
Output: gal 961629.6
